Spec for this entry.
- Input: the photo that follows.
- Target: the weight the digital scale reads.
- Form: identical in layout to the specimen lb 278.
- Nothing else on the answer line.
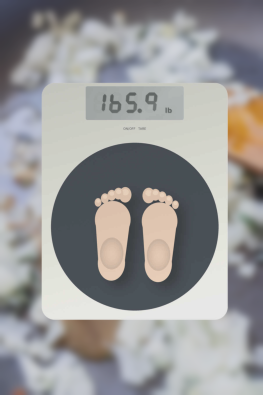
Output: lb 165.9
